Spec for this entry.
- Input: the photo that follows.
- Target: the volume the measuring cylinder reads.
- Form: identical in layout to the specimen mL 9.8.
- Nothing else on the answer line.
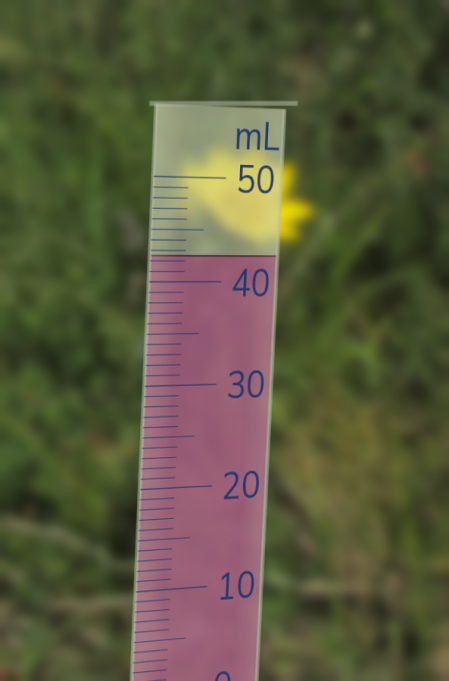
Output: mL 42.5
